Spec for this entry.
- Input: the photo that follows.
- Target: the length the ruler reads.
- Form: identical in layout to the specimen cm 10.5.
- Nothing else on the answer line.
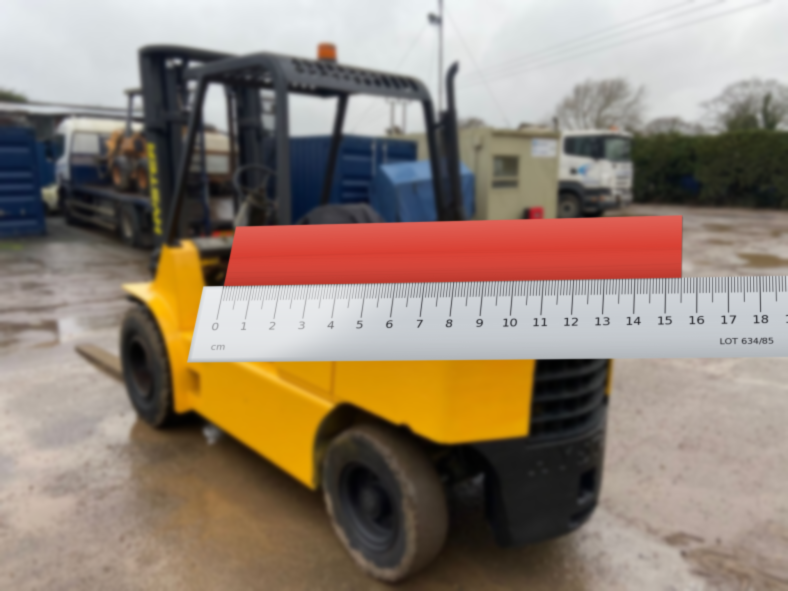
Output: cm 15.5
